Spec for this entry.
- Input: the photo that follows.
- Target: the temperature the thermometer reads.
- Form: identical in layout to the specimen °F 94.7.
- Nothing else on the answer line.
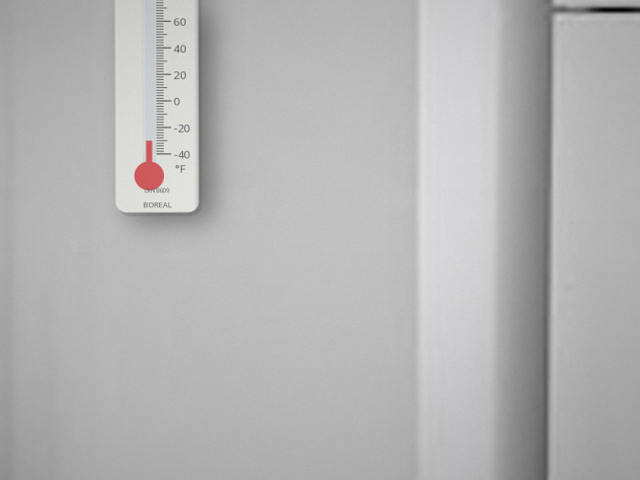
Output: °F -30
